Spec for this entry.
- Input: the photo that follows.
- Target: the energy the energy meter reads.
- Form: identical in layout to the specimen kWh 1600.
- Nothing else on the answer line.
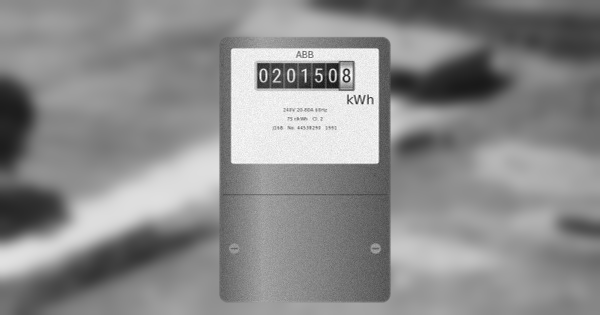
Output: kWh 20150.8
